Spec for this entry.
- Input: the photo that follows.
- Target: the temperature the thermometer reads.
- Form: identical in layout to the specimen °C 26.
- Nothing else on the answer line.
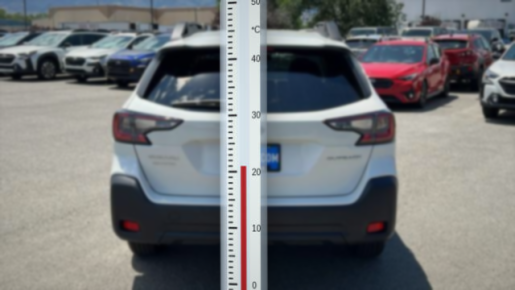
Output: °C 21
